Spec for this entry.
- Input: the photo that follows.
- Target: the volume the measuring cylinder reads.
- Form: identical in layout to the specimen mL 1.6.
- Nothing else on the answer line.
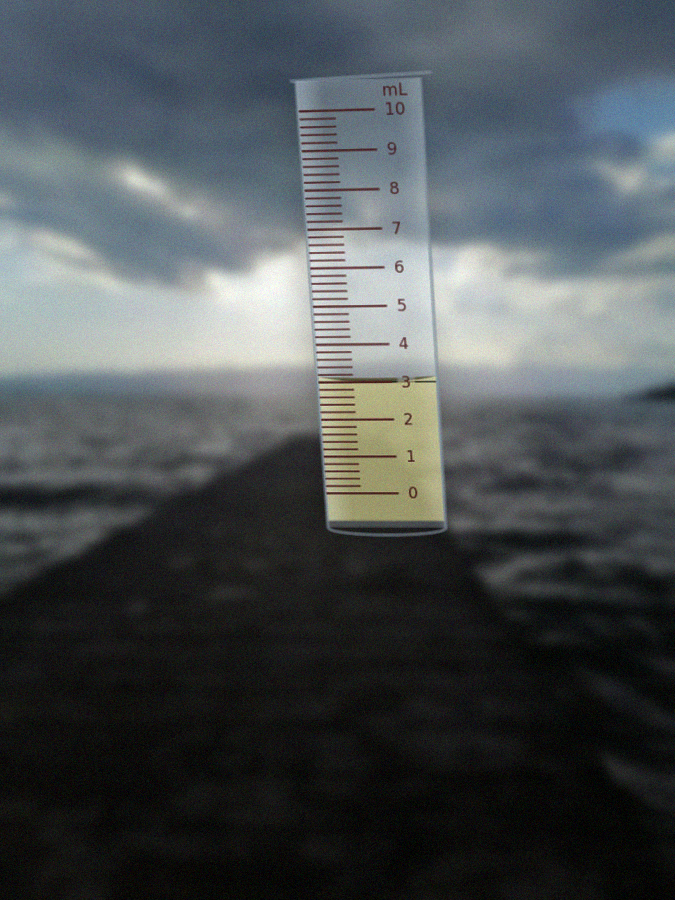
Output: mL 3
